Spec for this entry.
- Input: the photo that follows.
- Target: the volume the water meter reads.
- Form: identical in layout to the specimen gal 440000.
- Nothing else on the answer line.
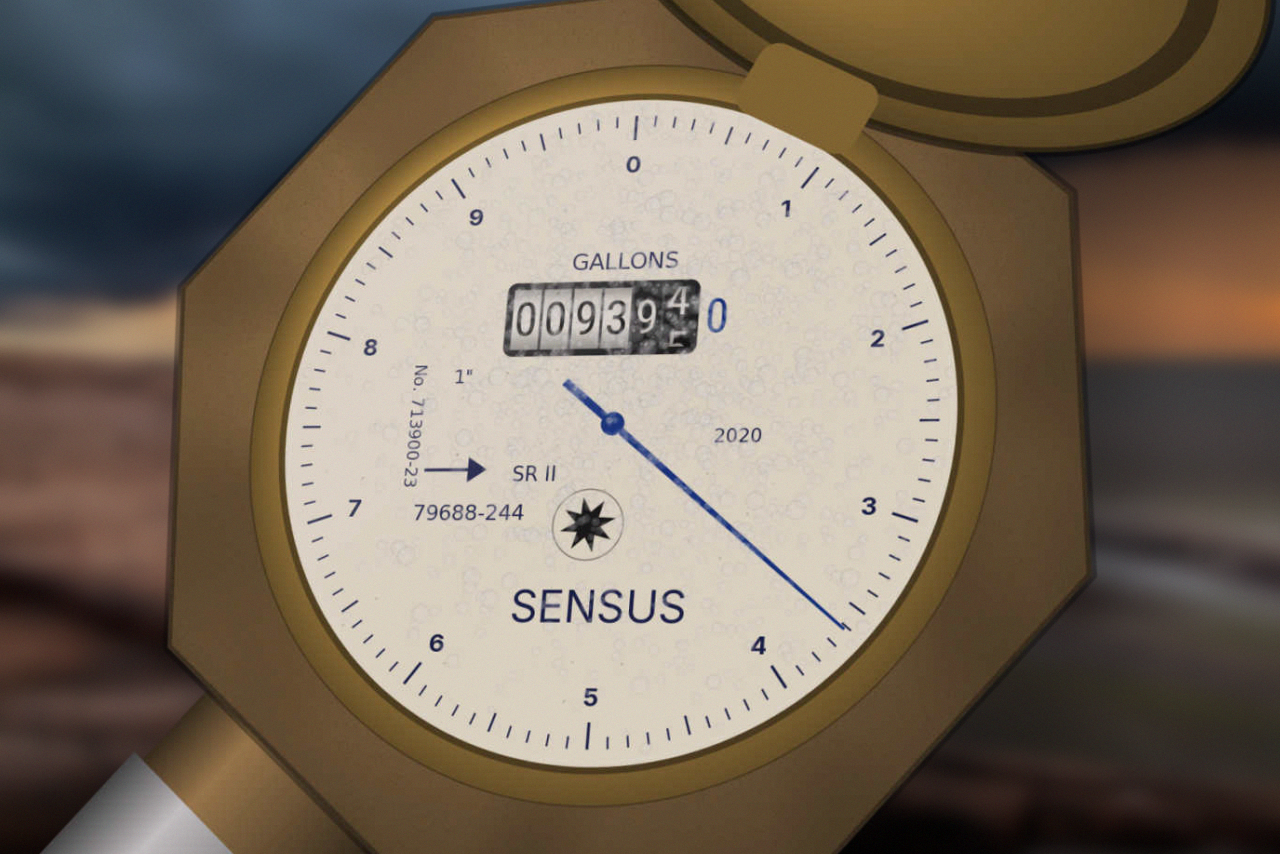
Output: gal 93943.6
